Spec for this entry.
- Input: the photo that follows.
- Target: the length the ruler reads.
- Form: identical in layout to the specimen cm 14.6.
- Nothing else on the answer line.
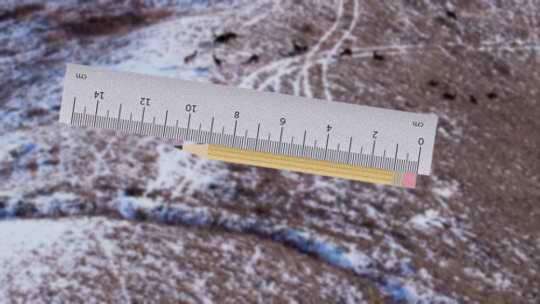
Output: cm 10.5
